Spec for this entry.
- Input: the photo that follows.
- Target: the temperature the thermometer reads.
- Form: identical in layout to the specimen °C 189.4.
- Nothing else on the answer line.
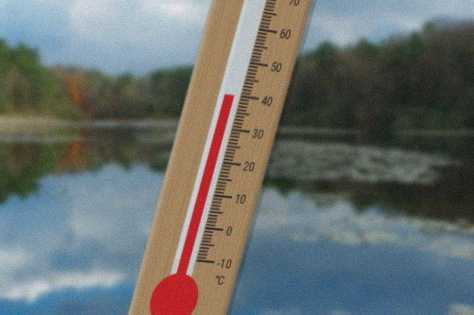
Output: °C 40
